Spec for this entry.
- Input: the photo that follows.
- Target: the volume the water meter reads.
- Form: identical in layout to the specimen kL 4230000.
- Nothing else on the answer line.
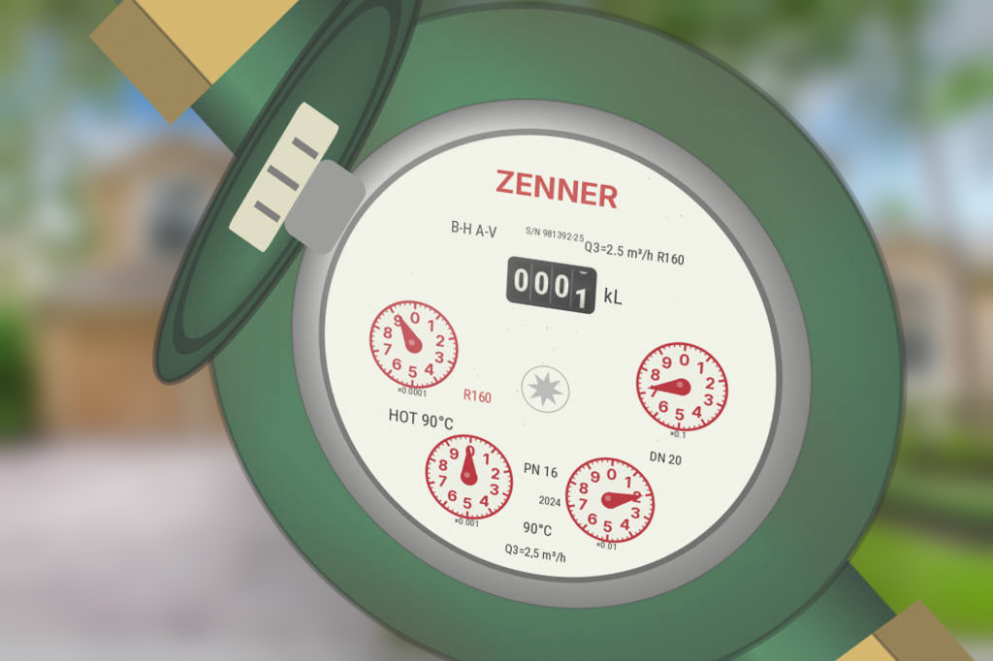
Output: kL 0.7199
